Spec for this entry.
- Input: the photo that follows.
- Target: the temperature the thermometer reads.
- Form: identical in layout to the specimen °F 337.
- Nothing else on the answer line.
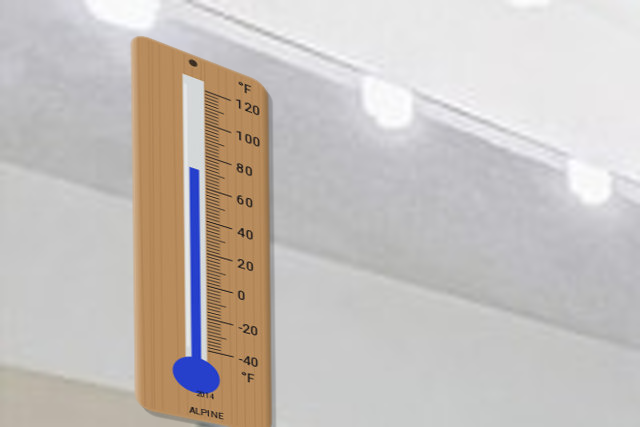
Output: °F 70
